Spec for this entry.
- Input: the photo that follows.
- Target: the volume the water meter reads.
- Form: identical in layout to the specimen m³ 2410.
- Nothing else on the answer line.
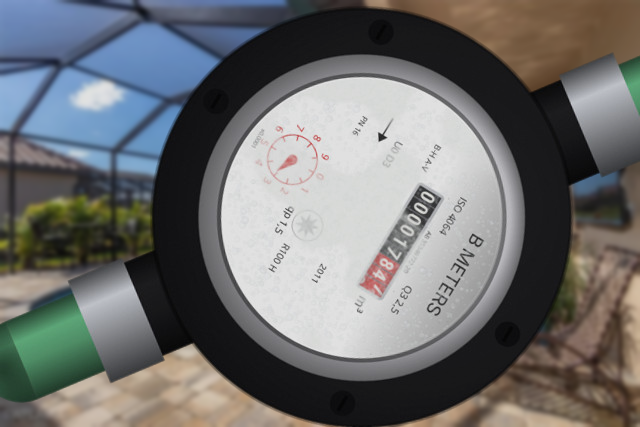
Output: m³ 17.8473
